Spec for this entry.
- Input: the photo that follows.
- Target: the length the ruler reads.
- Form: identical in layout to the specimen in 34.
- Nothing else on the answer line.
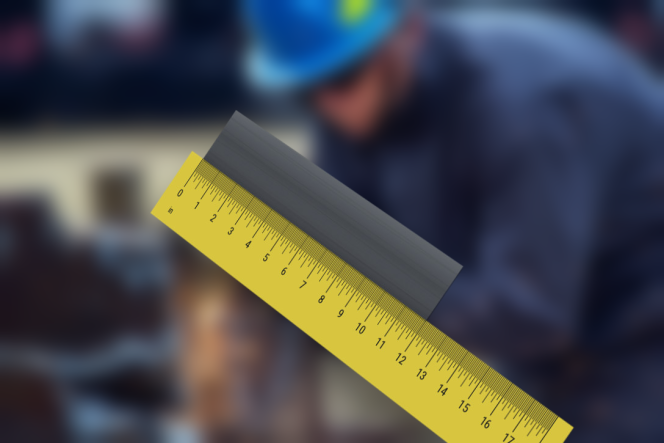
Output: in 12
